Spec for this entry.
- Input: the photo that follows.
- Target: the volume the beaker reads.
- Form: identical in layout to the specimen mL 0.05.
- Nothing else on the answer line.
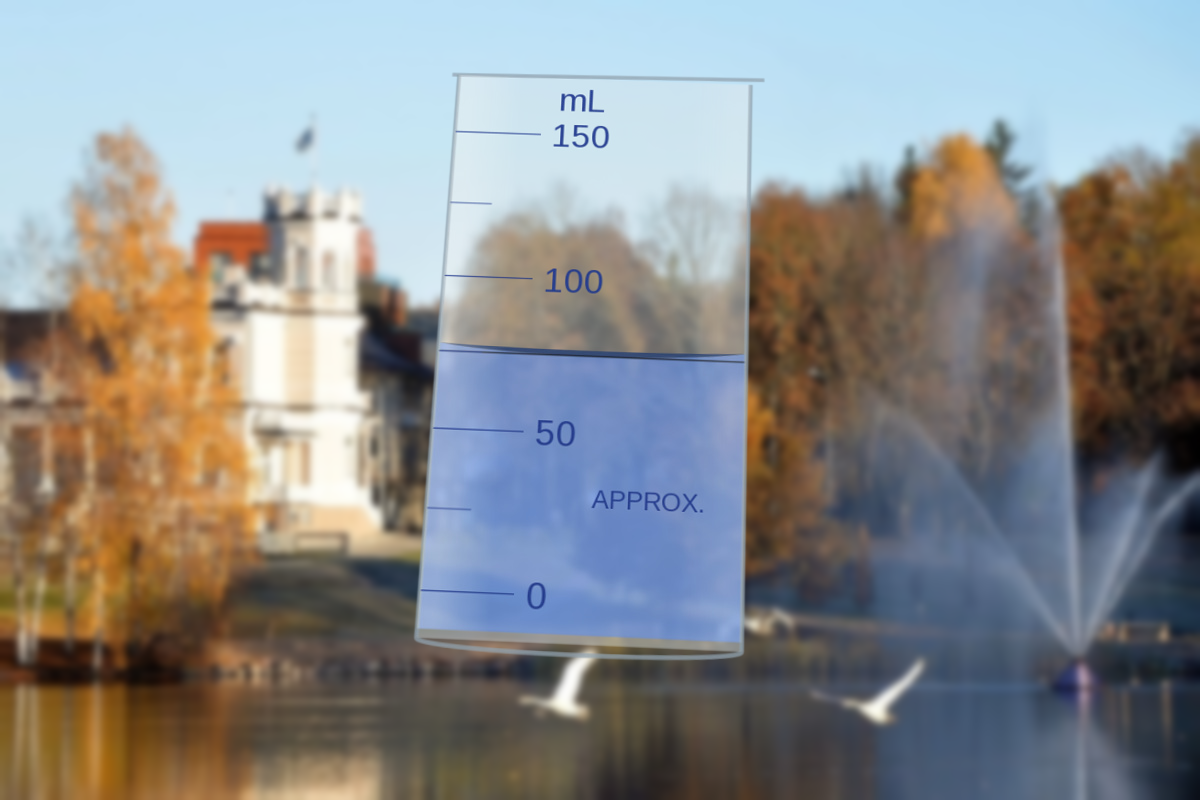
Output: mL 75
